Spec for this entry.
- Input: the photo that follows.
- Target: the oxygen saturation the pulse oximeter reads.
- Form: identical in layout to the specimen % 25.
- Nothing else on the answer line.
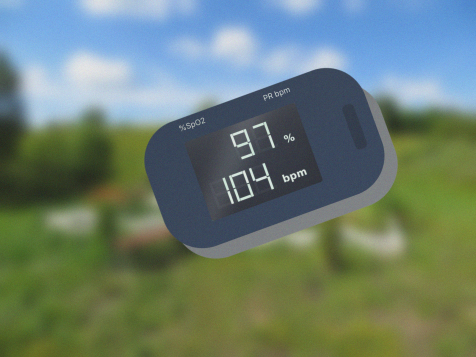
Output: % 97
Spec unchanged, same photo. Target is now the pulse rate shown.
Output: bpm 104
